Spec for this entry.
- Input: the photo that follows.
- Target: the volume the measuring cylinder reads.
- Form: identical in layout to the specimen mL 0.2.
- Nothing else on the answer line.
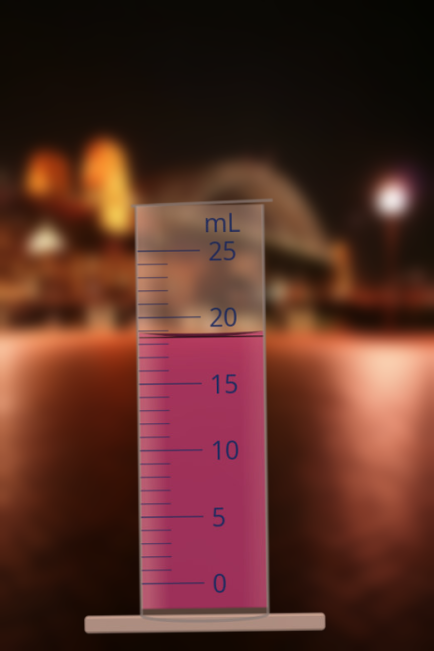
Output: mL 18.5
